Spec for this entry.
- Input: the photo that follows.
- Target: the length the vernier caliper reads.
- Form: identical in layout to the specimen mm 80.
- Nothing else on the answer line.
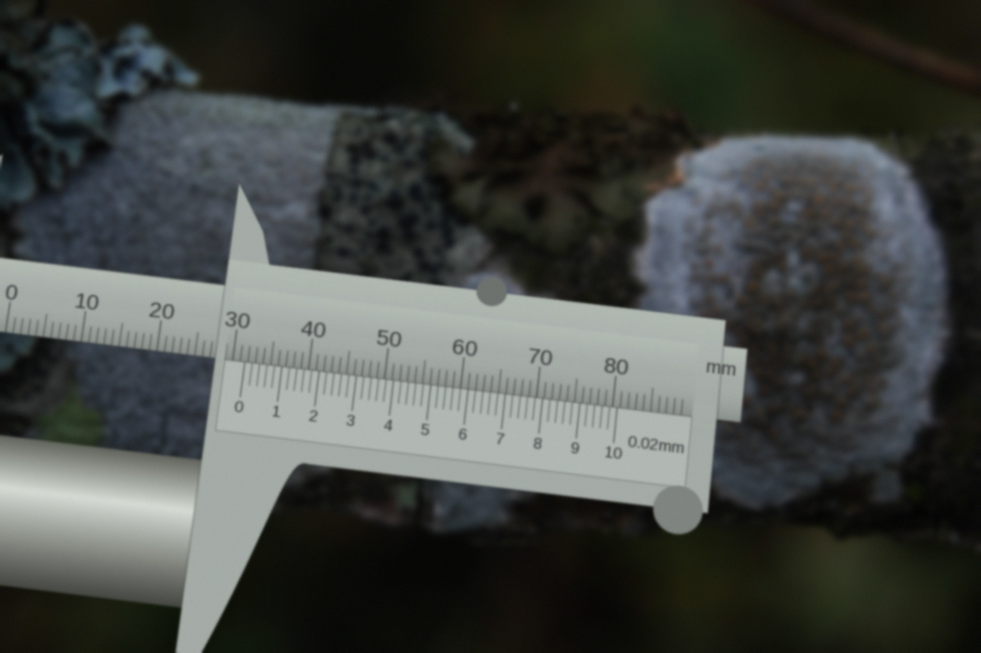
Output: mm 31.6
